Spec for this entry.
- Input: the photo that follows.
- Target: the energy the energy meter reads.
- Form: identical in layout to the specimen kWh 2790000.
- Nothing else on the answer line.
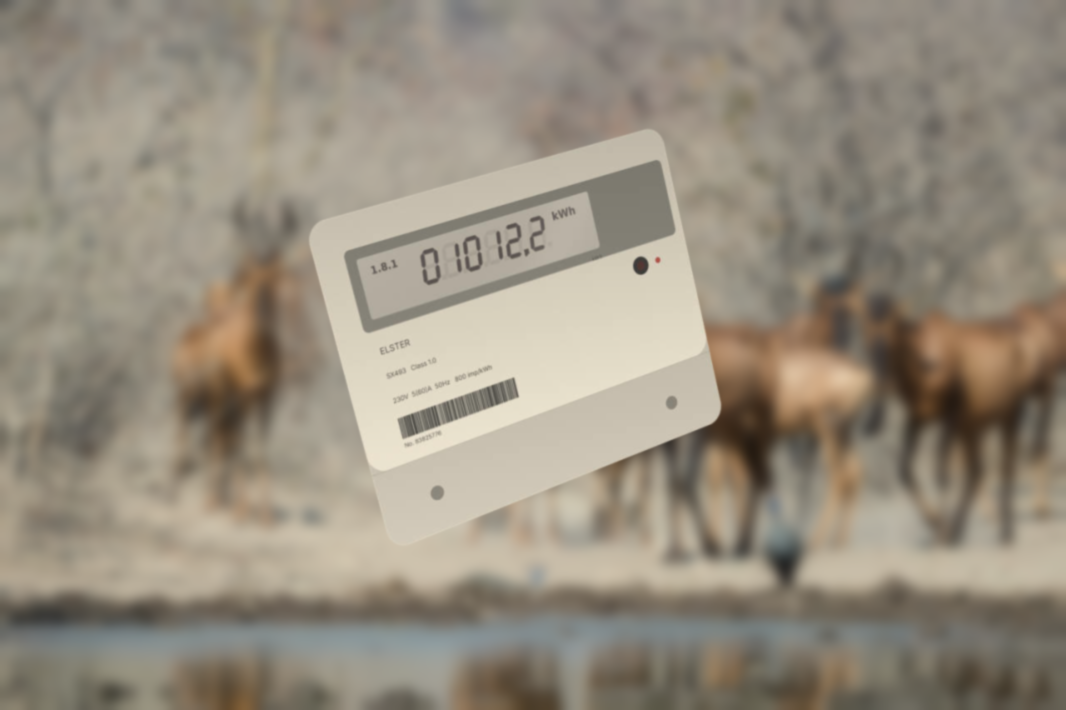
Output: kWh 1012.2
